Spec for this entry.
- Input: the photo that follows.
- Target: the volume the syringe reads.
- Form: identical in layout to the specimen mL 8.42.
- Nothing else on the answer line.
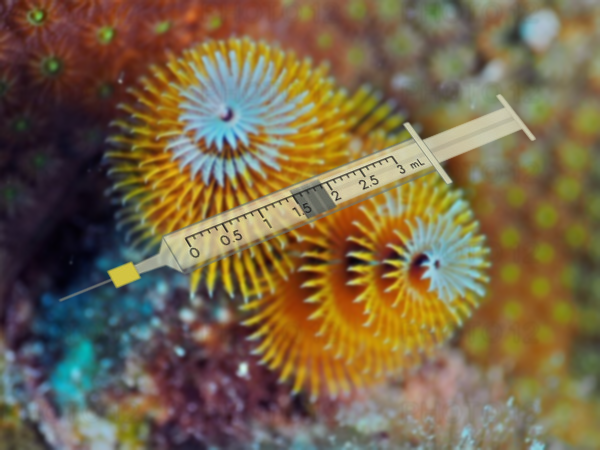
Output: mL 1.5
